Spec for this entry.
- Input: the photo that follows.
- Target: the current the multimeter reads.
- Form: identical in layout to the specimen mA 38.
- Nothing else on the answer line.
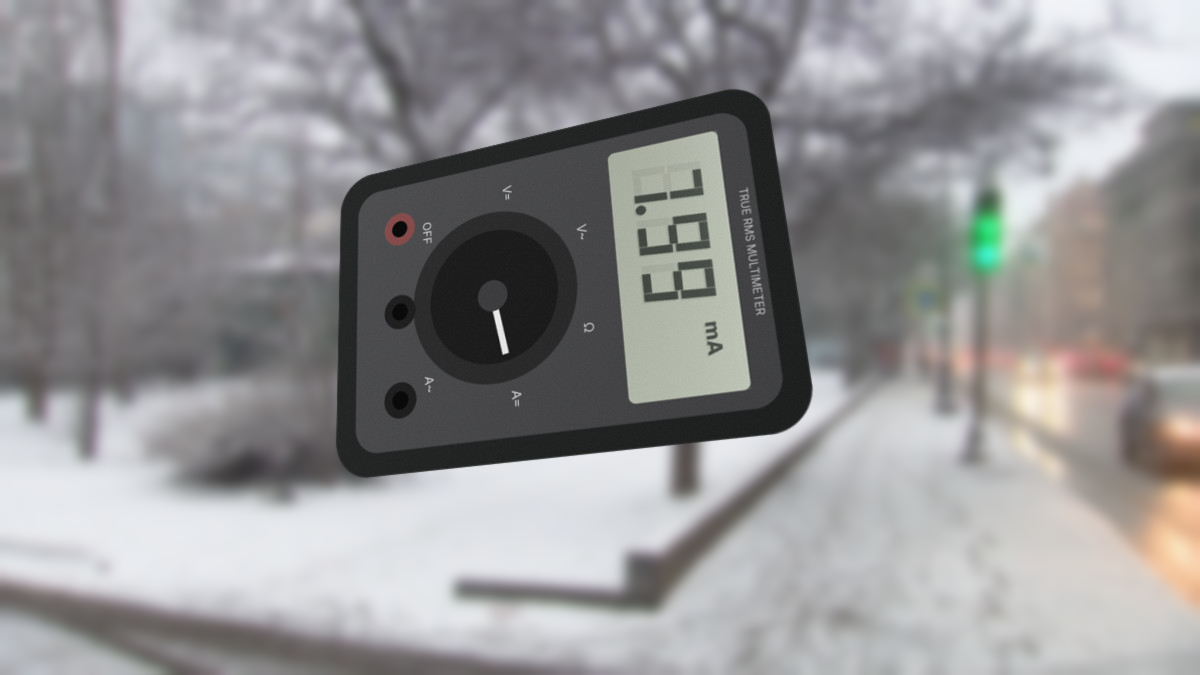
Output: mA 7.99
